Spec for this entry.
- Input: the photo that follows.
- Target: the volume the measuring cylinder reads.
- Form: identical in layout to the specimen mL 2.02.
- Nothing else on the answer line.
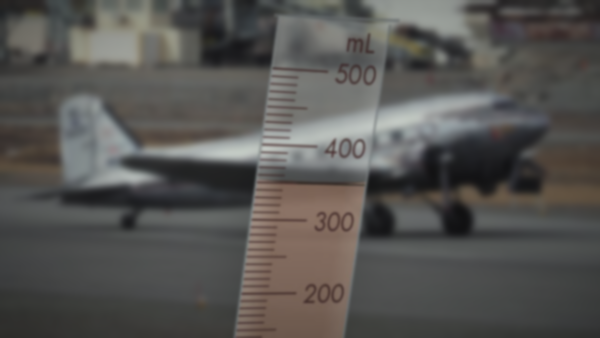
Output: mL 350
